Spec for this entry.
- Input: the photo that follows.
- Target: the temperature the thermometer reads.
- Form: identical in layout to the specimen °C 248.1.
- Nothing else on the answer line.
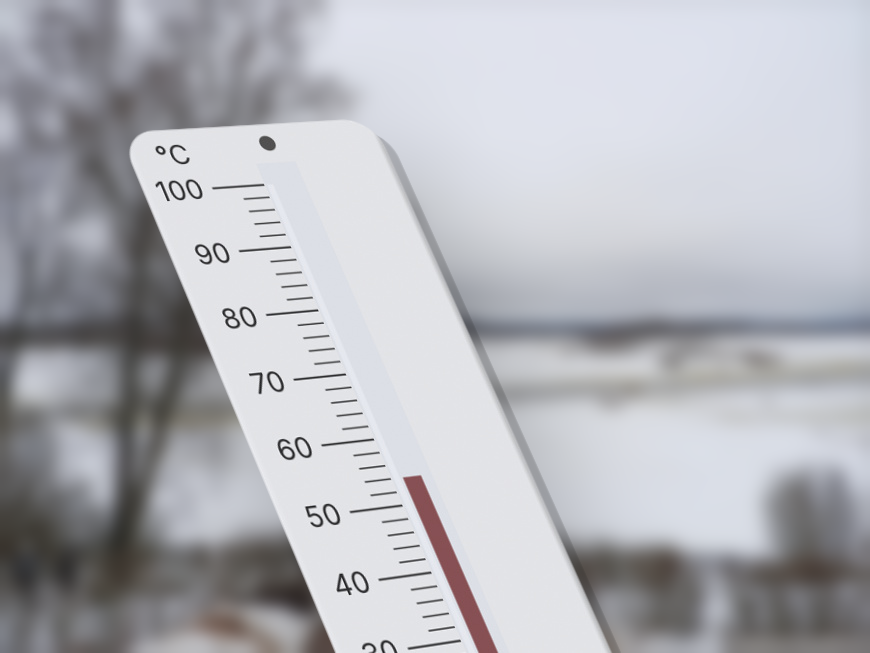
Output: °C 54
